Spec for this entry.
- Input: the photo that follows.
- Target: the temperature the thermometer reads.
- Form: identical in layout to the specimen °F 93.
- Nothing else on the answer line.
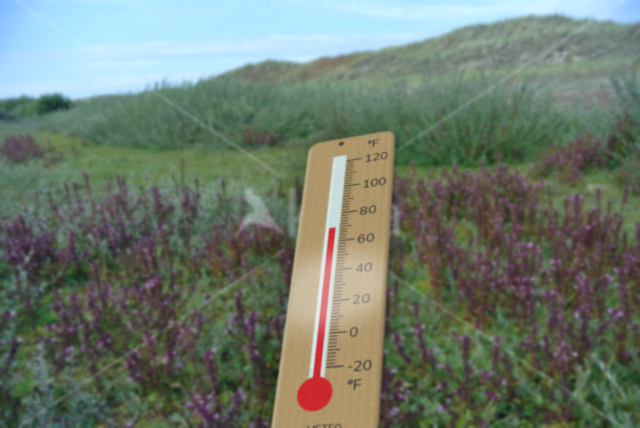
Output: °F 70
